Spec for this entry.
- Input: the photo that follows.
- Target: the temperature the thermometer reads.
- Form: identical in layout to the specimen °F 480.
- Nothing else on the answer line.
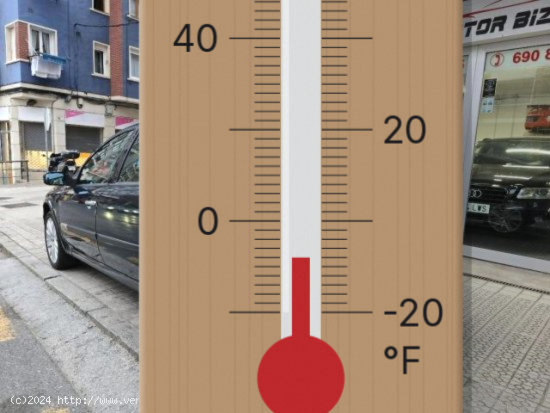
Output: °F -8
